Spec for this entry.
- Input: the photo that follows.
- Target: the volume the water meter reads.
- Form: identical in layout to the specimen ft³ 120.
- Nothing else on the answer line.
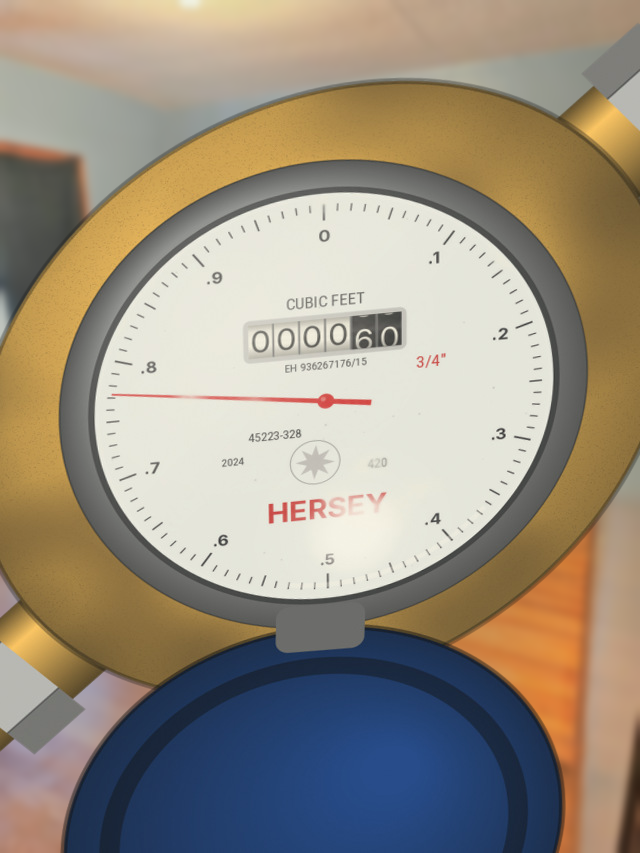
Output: ft³ 59.77
